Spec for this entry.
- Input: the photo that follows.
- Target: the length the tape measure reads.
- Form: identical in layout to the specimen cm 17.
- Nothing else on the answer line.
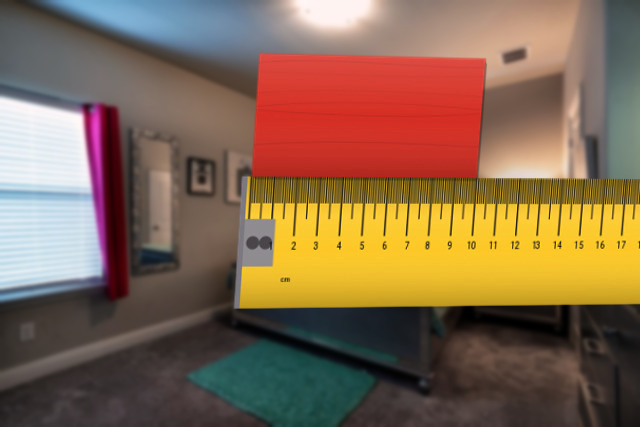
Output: cm 10
